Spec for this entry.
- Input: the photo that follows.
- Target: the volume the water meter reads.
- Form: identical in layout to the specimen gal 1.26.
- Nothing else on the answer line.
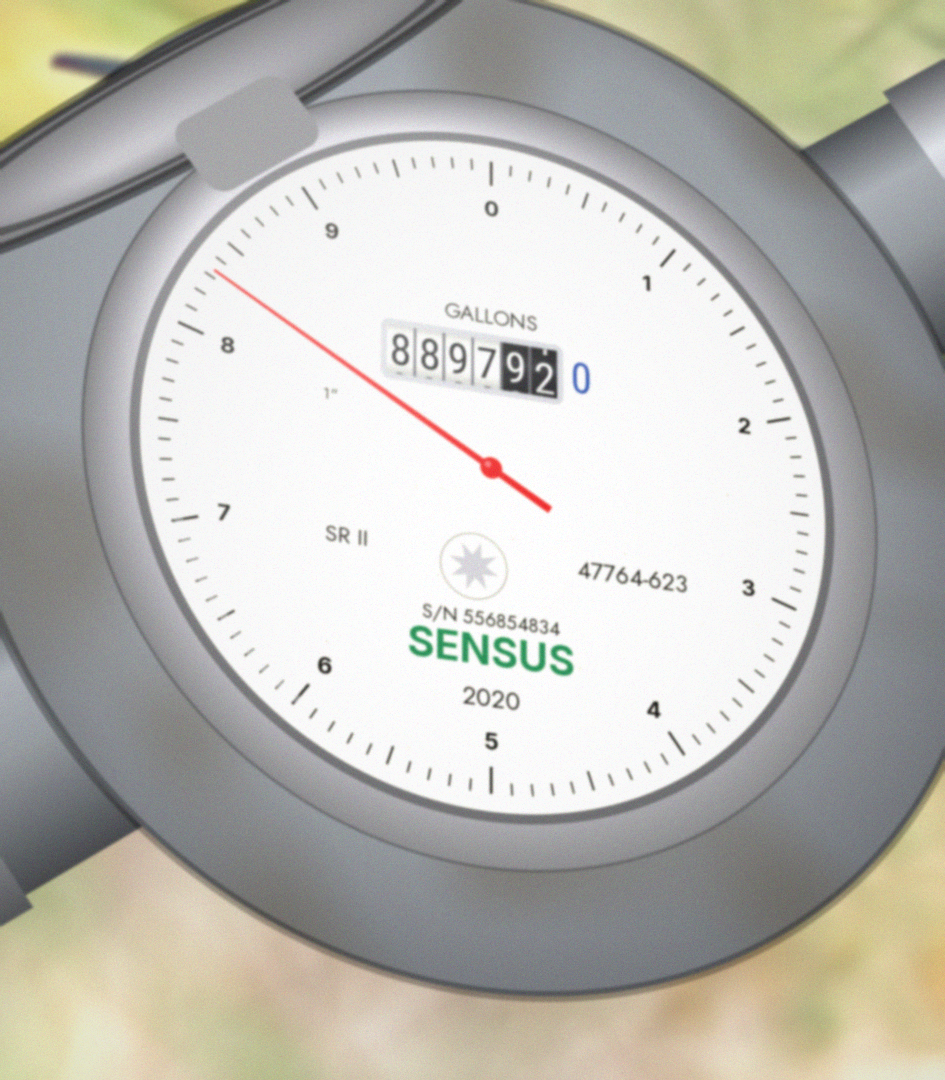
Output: gal 8897918.3
